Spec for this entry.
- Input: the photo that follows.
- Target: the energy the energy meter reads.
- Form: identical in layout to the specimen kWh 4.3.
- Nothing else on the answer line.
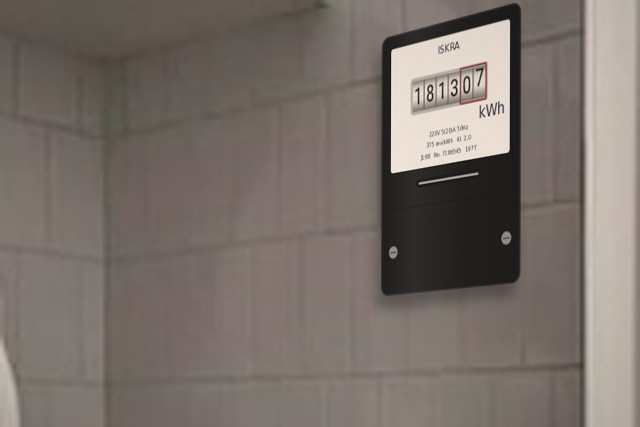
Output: kWh 1813.07
